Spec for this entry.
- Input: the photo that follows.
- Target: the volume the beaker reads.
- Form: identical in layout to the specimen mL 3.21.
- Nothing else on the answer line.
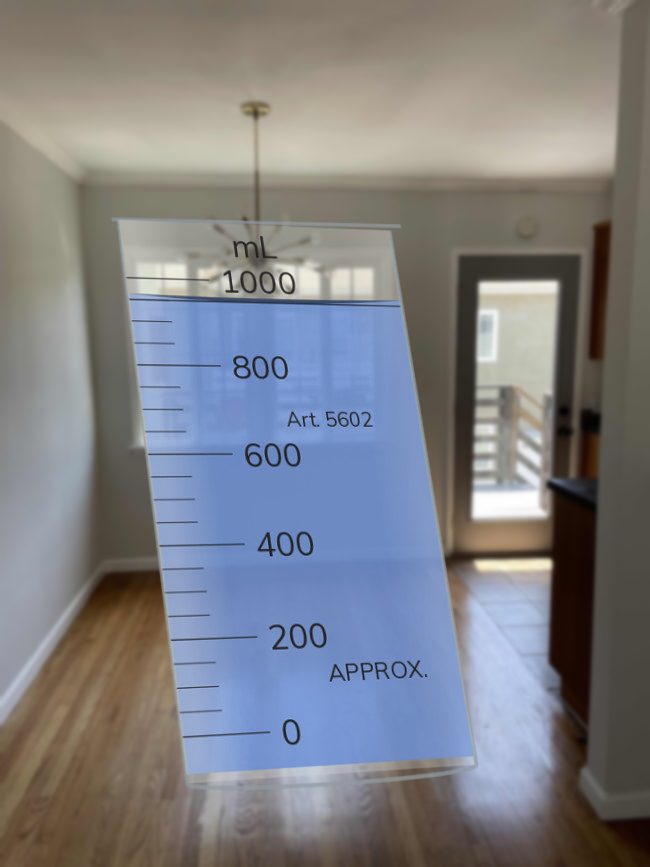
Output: mL 950
